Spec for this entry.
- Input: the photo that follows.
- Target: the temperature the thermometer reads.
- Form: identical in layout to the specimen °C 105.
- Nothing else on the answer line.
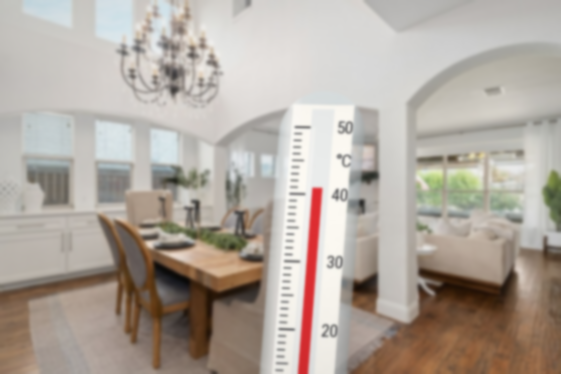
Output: °C 41
